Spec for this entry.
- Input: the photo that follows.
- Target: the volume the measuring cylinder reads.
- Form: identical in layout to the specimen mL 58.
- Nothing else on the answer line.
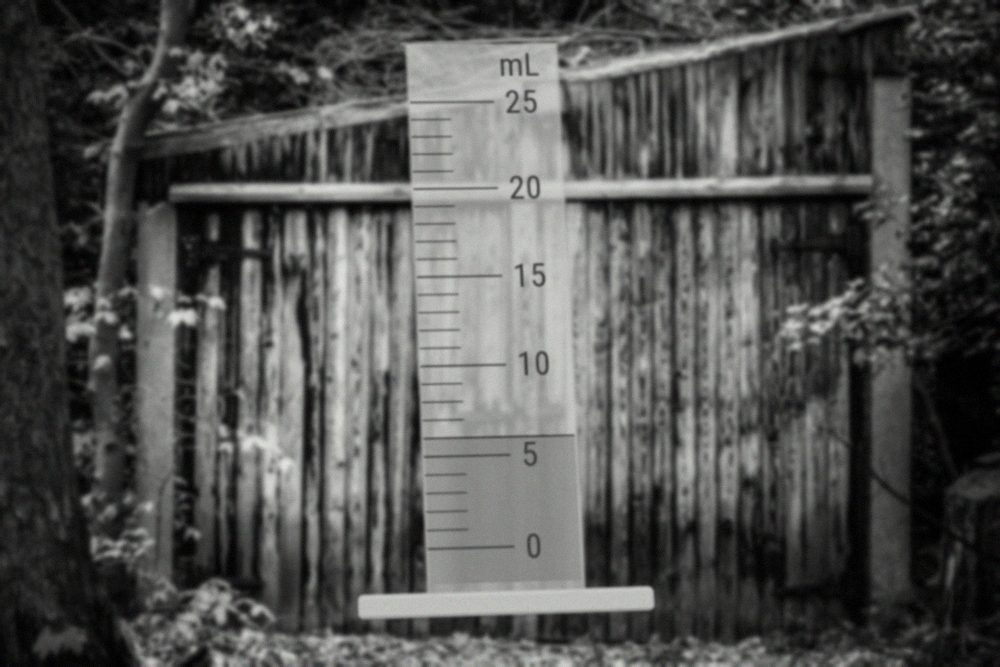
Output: mL 6
